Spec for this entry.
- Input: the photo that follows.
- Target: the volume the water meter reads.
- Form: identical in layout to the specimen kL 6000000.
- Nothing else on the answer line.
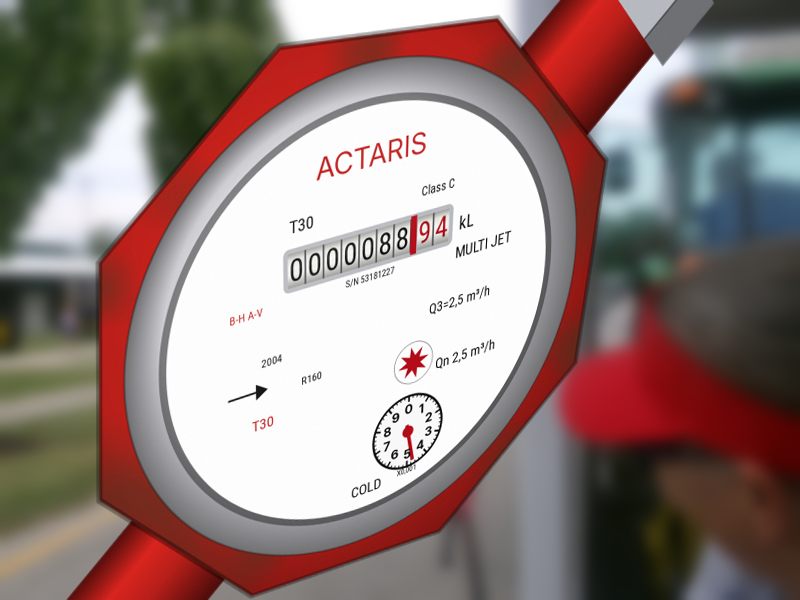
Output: kL 88.944
